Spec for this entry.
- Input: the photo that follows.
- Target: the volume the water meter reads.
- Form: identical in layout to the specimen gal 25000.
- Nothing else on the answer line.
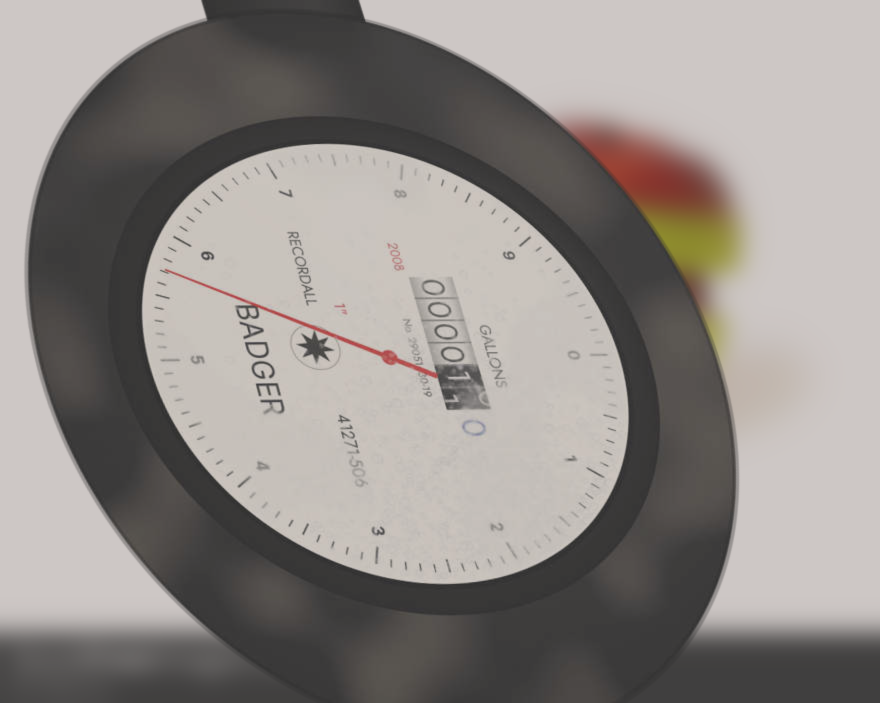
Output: gal 105.7
